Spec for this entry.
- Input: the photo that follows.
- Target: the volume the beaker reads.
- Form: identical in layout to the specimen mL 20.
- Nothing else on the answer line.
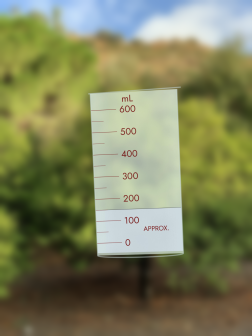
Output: mL 150
